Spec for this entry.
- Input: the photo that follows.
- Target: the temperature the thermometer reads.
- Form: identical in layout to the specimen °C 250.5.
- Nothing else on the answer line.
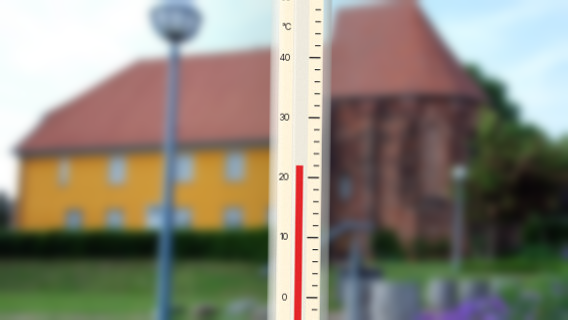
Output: °C 22
